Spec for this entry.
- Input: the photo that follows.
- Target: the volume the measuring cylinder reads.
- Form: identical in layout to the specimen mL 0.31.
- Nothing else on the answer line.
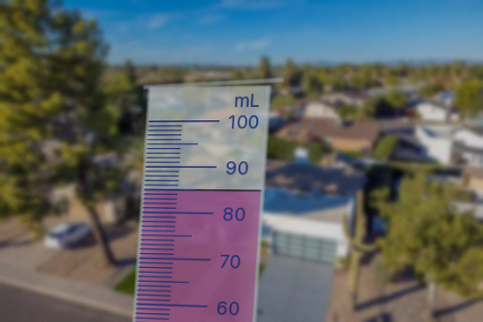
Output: mL 85
